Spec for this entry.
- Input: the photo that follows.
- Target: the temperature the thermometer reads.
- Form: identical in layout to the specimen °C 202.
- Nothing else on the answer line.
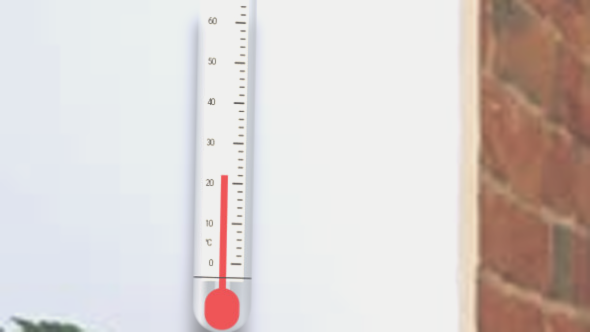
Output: °C 22
